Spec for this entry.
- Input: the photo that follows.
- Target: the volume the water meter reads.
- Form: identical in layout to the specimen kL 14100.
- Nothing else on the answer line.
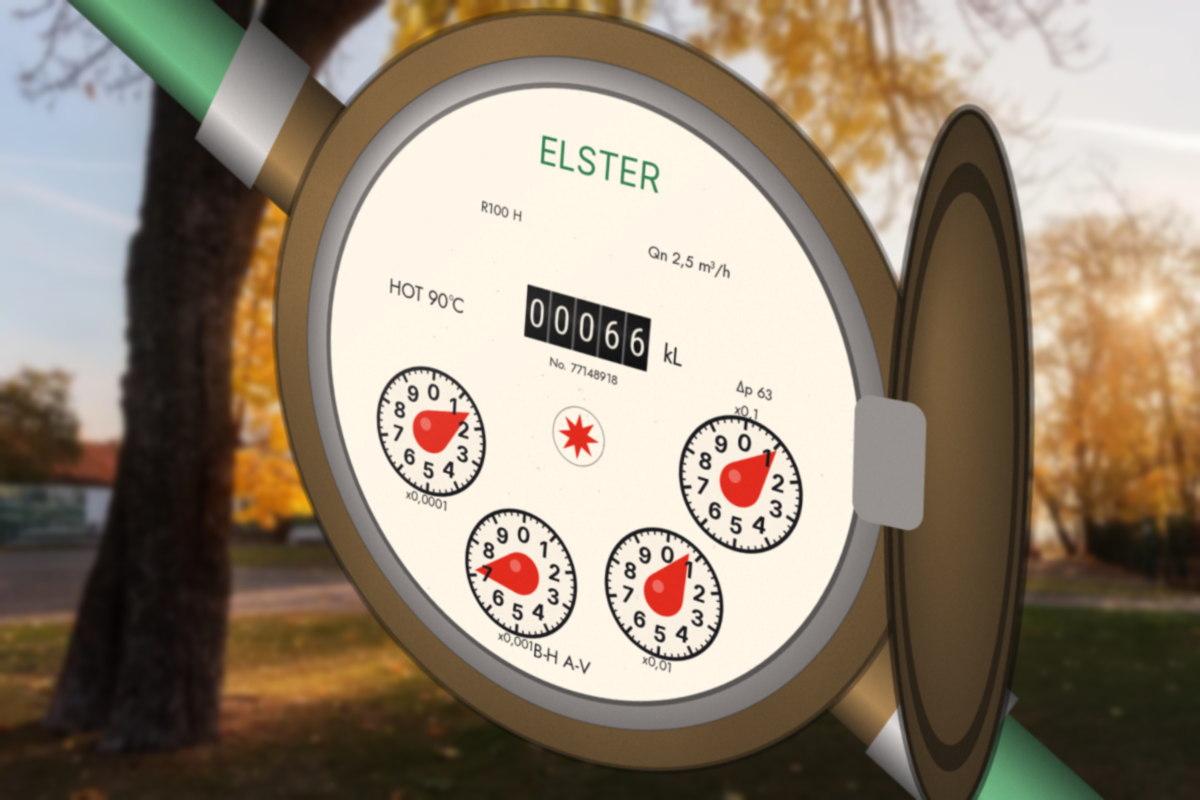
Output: kL 66.1071
